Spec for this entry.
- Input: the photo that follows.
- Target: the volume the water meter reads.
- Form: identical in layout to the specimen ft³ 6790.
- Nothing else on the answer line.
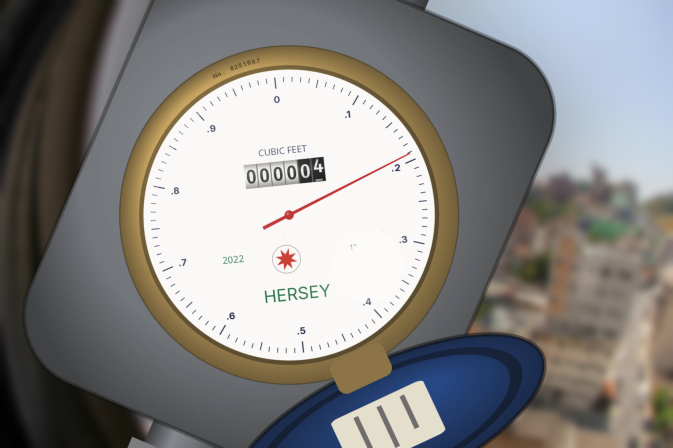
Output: ft³ 4.19
